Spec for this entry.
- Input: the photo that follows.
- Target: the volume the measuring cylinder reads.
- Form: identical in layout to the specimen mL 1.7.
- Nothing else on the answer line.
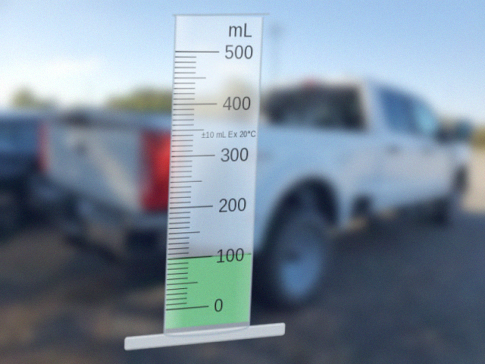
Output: mL 100
